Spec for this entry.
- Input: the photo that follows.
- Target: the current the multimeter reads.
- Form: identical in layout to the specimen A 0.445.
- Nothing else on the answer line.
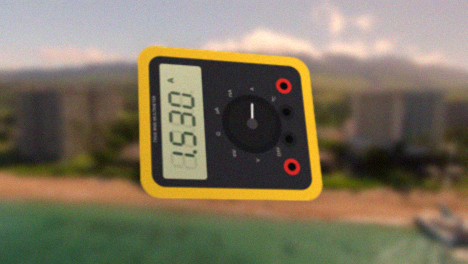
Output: A 1.530
